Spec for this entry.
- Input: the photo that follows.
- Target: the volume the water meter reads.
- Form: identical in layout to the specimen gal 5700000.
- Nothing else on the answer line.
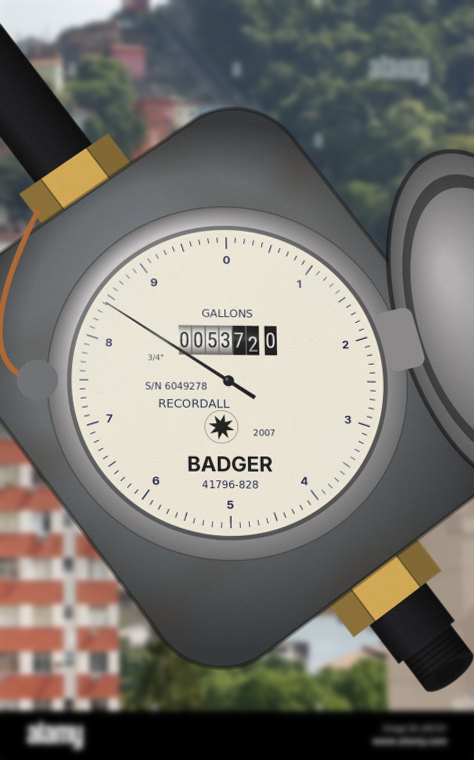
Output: gal 53718.4
